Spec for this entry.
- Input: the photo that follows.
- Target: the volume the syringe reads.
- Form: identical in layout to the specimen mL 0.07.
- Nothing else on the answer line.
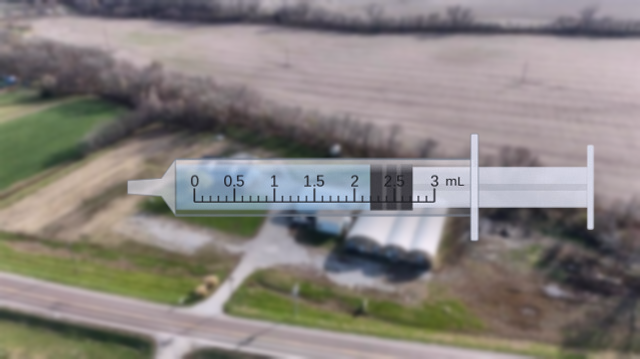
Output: mL 2.2
